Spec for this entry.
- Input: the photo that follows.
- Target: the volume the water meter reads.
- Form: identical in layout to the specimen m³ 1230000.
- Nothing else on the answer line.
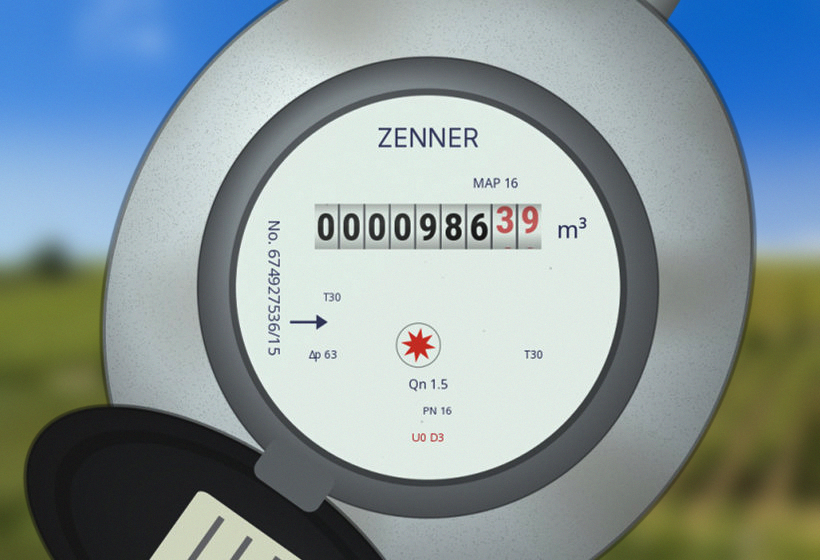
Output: m³ 986.39
